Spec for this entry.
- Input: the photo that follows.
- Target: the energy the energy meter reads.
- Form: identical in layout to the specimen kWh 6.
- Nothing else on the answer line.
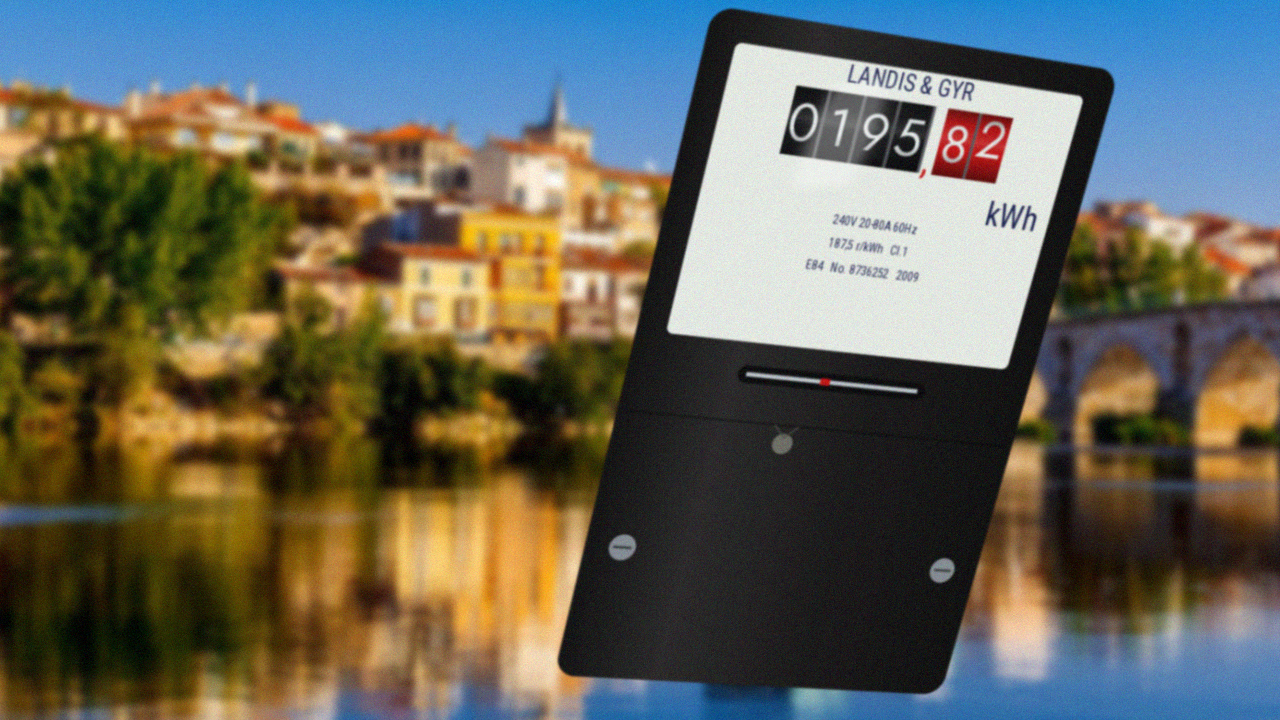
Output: kWh 195.82
